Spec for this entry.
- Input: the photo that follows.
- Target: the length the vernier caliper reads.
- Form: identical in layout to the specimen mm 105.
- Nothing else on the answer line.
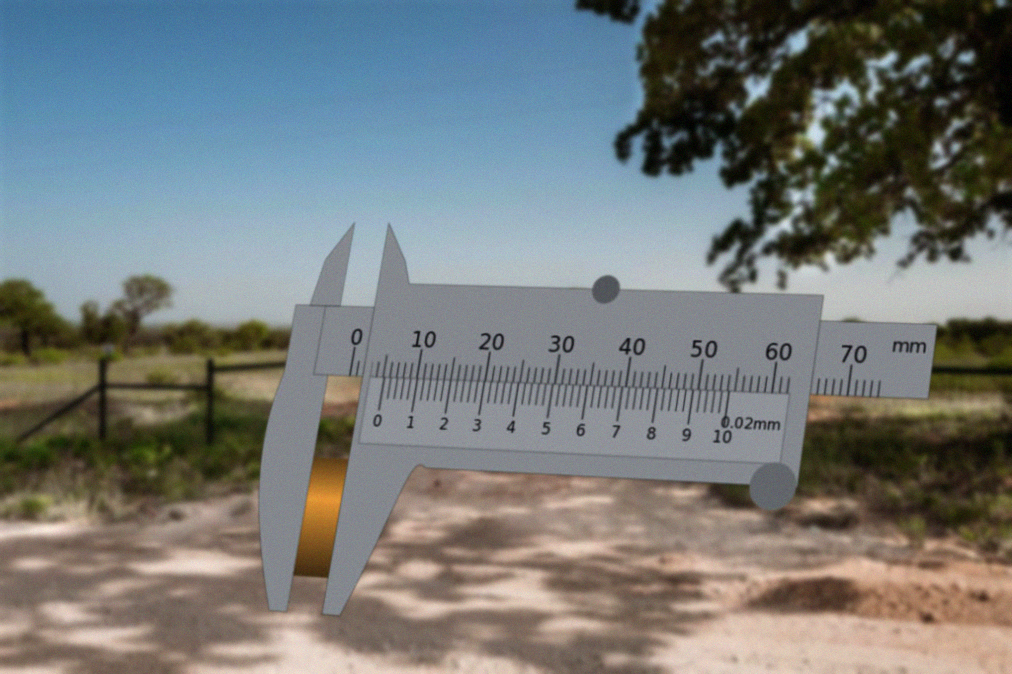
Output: mm 5.2
